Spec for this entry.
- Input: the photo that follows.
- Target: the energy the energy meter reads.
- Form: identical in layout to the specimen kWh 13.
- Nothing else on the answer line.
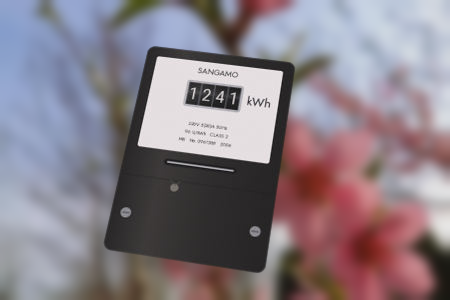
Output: kWh 1241
